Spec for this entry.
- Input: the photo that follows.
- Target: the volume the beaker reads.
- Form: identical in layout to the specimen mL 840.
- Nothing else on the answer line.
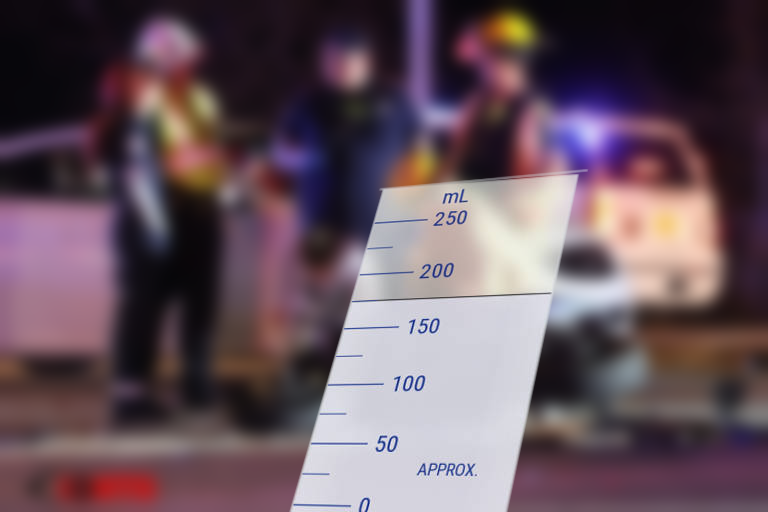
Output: mL 175
